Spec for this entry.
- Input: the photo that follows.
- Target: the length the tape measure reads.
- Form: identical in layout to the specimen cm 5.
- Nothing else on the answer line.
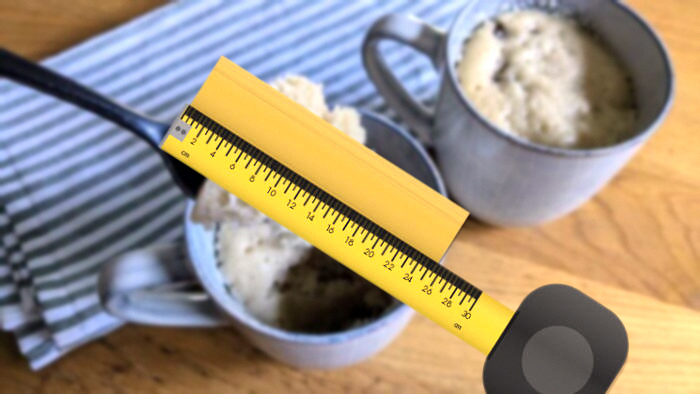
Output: cm 25.5
